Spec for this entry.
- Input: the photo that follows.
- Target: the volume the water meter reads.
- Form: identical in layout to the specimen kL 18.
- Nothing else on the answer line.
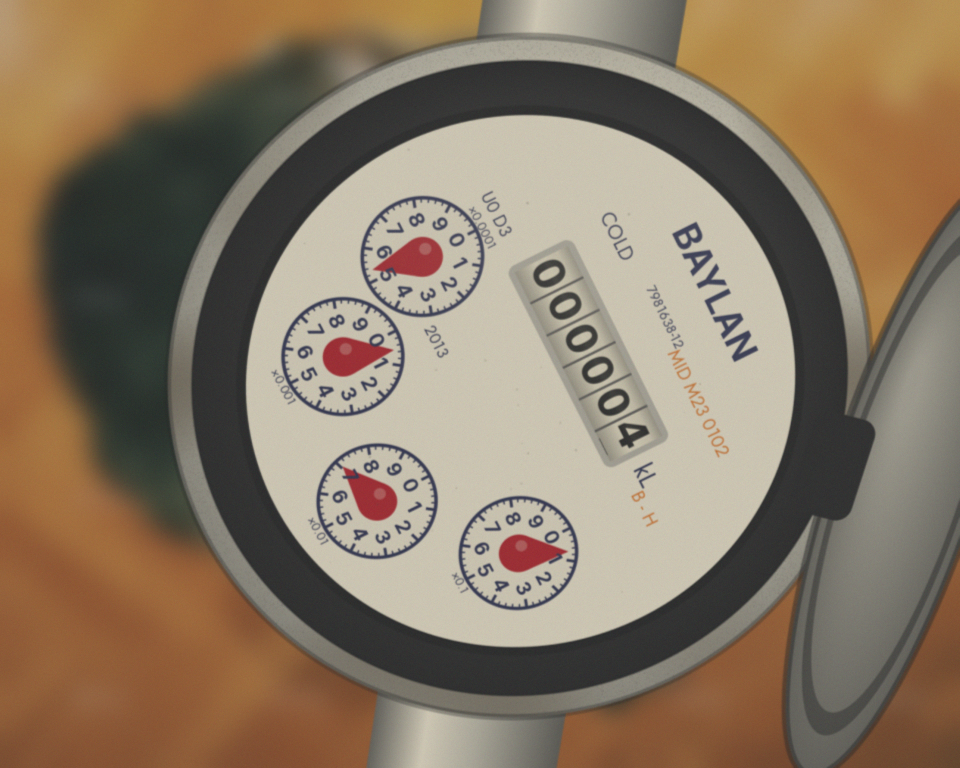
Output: kL 4.0705
